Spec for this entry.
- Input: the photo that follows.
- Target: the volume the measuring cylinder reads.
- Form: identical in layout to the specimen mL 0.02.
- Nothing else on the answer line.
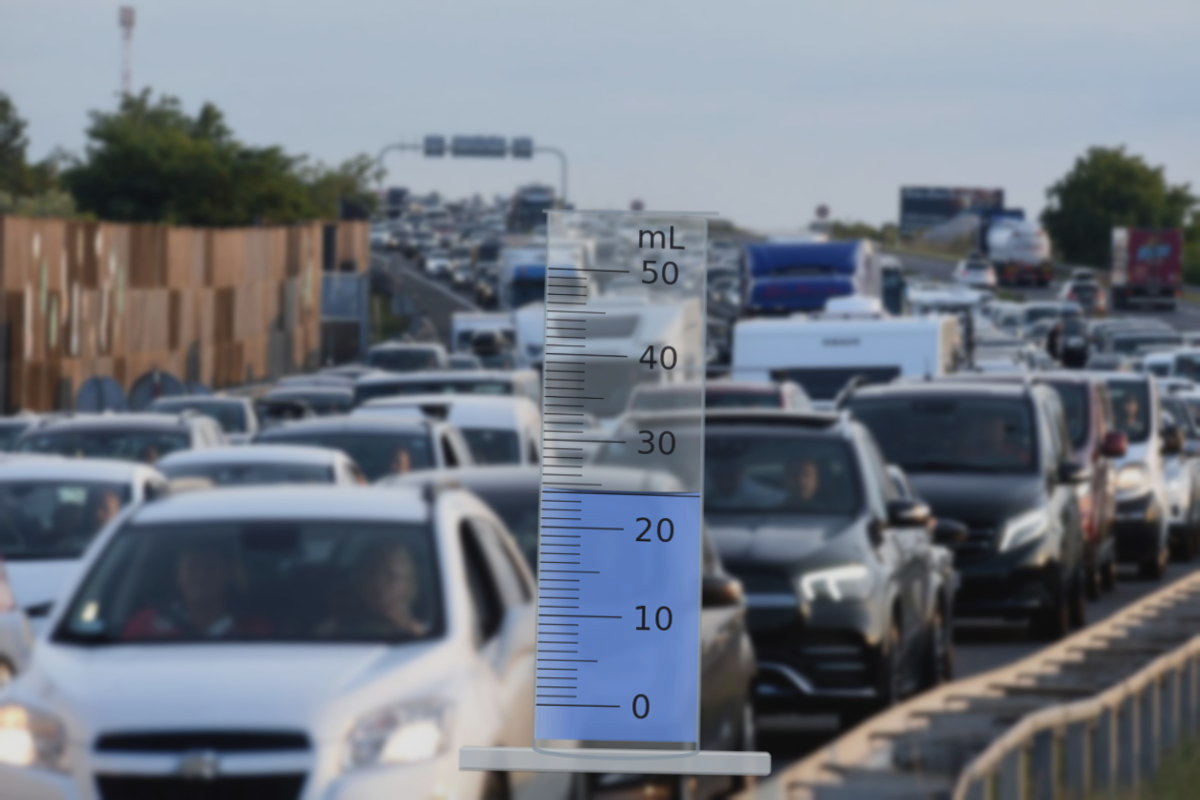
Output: mL 24
